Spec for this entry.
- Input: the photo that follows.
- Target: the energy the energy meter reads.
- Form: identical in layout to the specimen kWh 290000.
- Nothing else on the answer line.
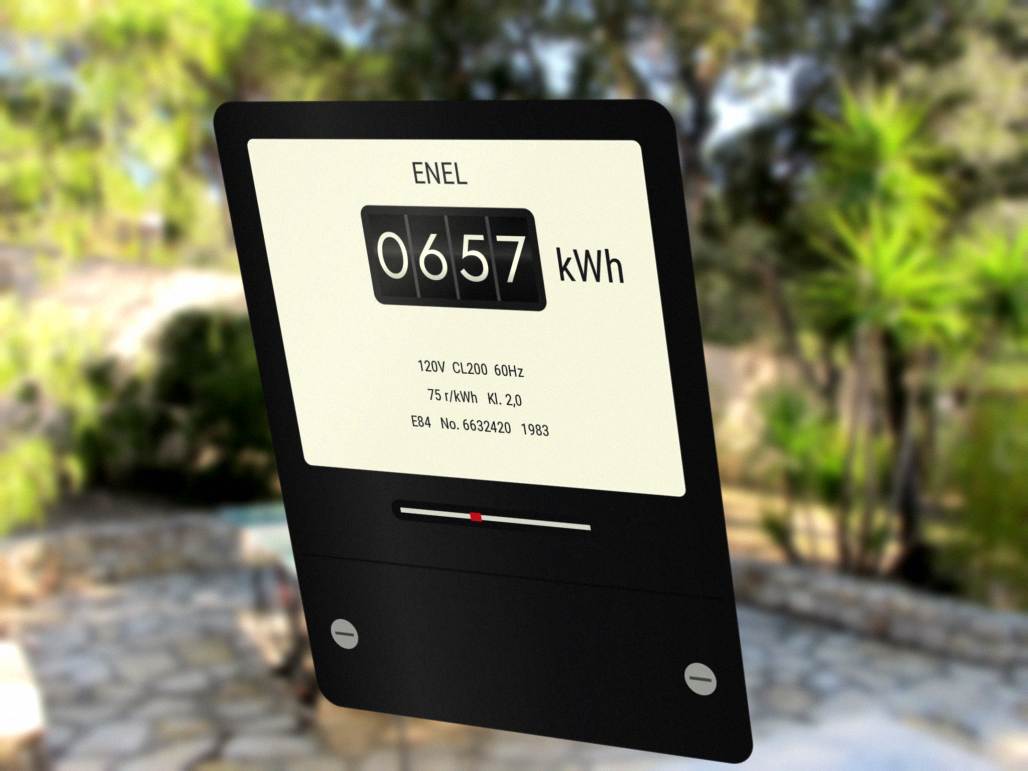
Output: kWh 657
